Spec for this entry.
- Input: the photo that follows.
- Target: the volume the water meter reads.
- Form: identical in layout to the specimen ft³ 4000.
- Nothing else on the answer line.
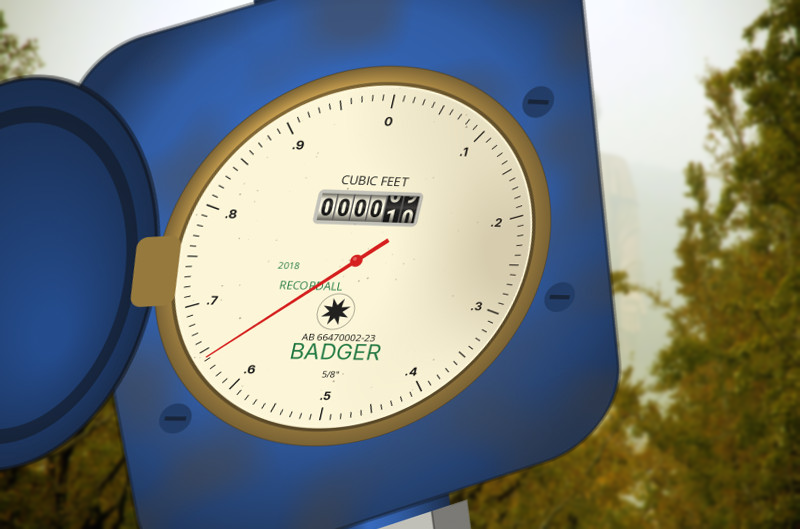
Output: ft³ 9.64
